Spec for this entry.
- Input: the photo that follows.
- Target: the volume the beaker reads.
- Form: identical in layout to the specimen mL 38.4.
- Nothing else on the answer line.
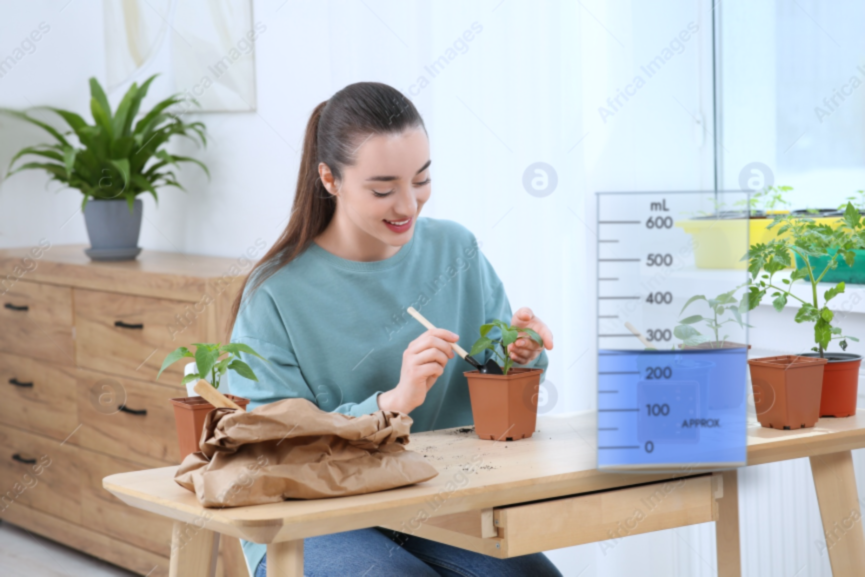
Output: mL 250
